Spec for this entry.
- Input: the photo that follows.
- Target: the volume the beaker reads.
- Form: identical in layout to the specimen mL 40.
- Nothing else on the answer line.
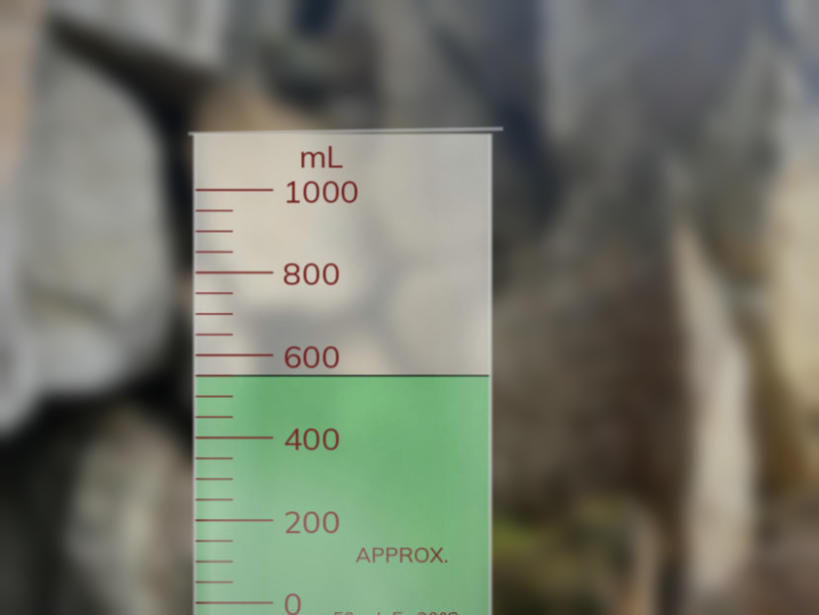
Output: mL 550
